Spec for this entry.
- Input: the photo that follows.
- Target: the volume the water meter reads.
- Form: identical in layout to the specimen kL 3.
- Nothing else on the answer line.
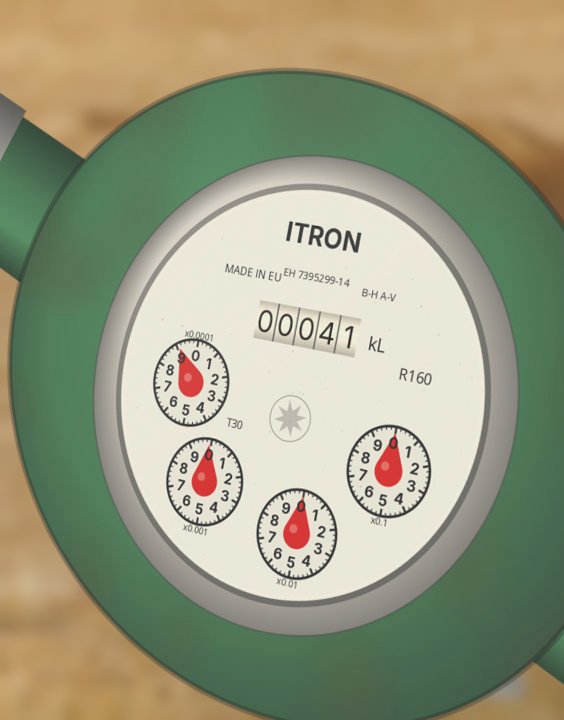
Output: kL 40.9999
